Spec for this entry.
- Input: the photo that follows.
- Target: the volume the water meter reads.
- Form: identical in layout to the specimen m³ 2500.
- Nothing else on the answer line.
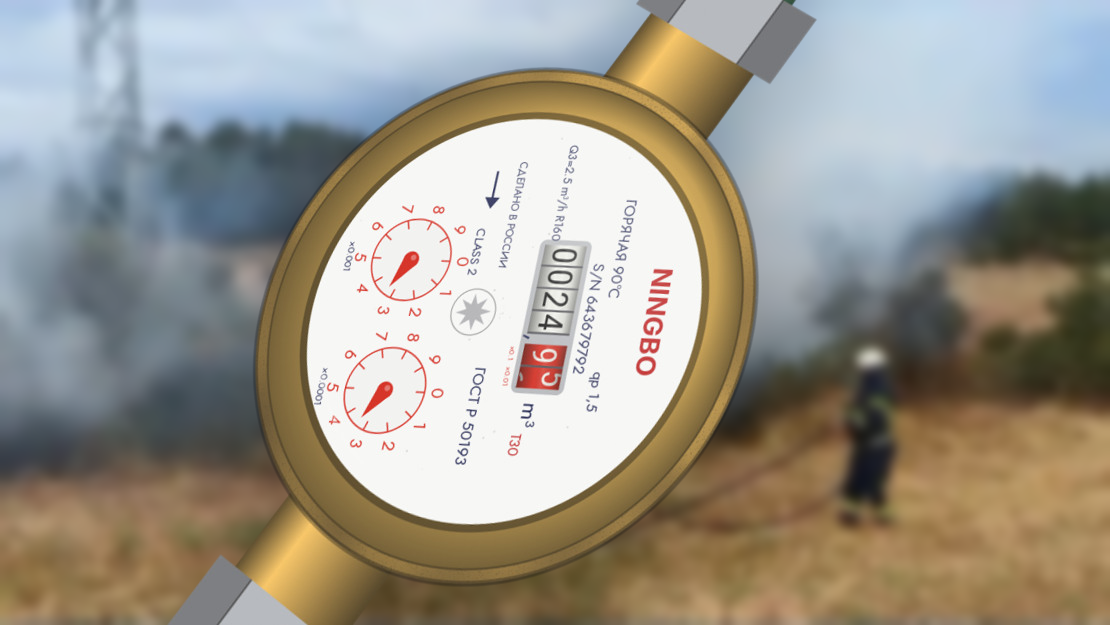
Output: m³ 24.9533
